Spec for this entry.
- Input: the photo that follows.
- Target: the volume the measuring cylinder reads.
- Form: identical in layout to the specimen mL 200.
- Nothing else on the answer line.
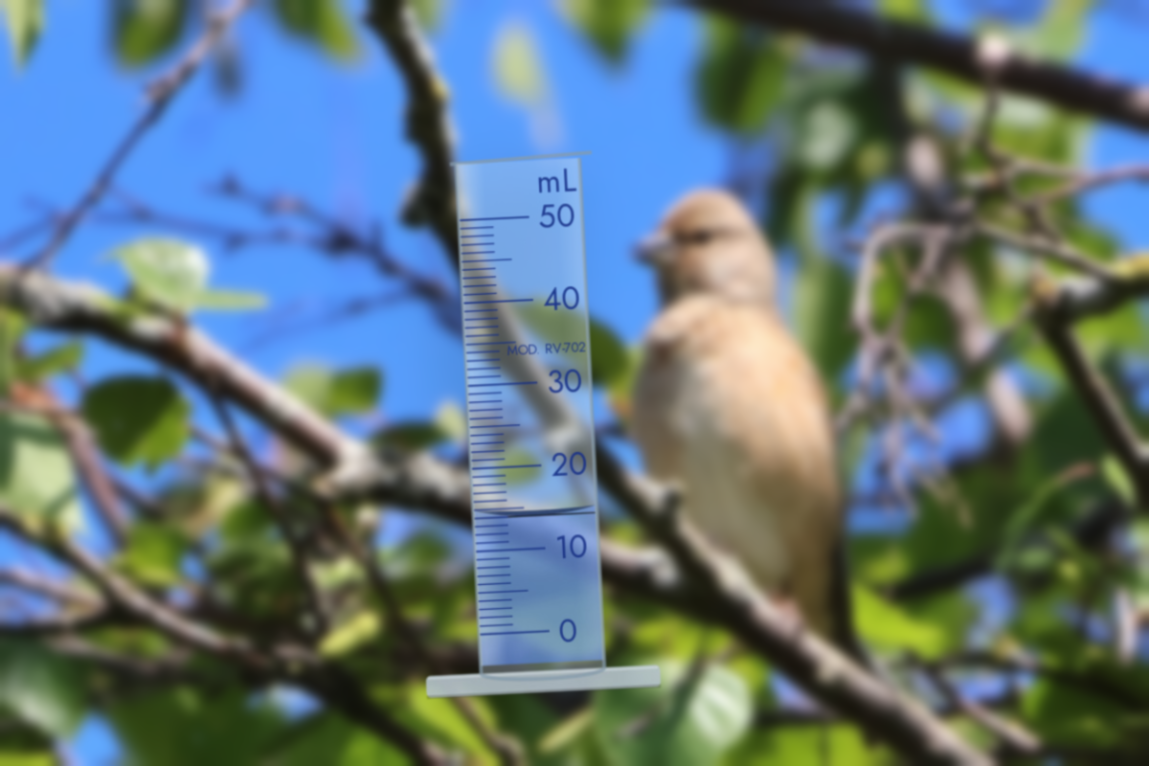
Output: mL 14
